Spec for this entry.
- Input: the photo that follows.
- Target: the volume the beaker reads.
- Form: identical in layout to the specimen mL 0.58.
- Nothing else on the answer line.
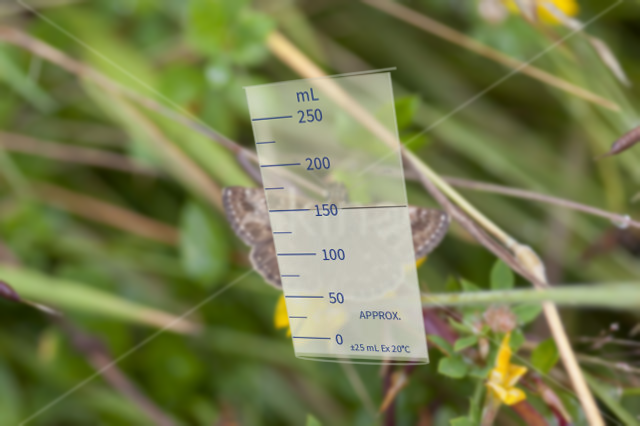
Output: mL 150
